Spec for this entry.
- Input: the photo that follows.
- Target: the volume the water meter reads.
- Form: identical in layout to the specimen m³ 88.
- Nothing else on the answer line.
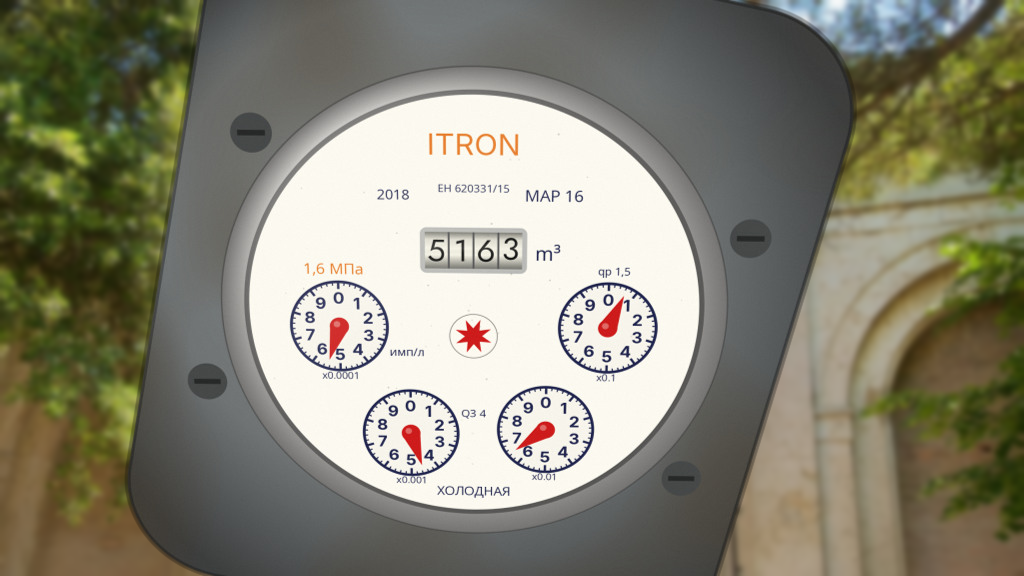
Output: m³ 5163.0645
